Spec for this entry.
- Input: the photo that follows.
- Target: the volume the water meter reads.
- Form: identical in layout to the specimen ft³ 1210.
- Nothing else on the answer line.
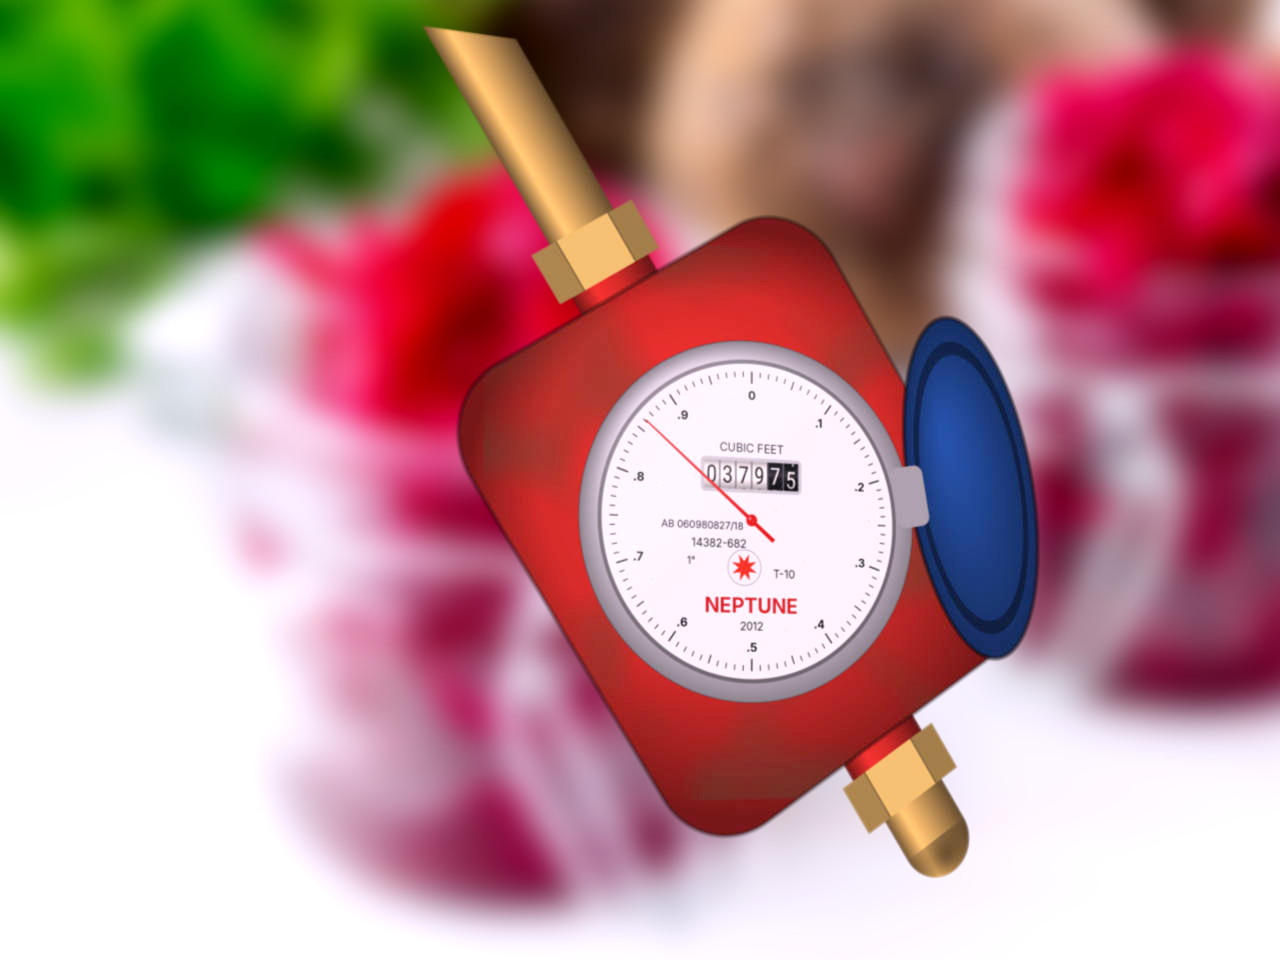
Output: ft³ 37974.86
